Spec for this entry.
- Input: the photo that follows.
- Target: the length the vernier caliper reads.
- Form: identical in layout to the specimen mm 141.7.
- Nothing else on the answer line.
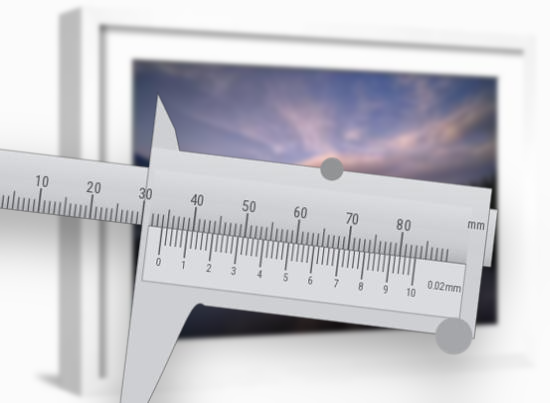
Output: mm 34.0
